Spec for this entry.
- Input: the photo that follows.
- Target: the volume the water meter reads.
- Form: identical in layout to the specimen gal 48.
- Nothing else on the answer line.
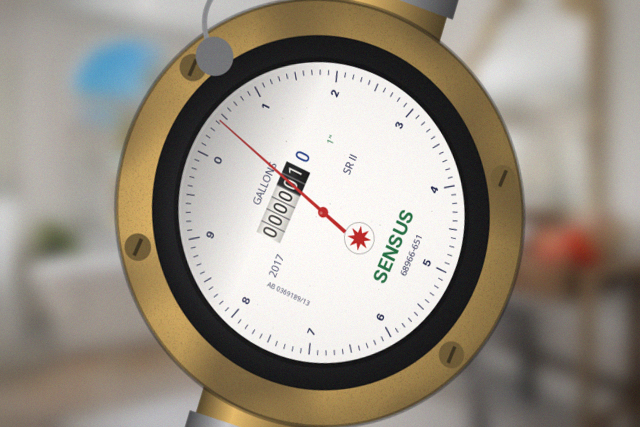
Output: gal 10.4
